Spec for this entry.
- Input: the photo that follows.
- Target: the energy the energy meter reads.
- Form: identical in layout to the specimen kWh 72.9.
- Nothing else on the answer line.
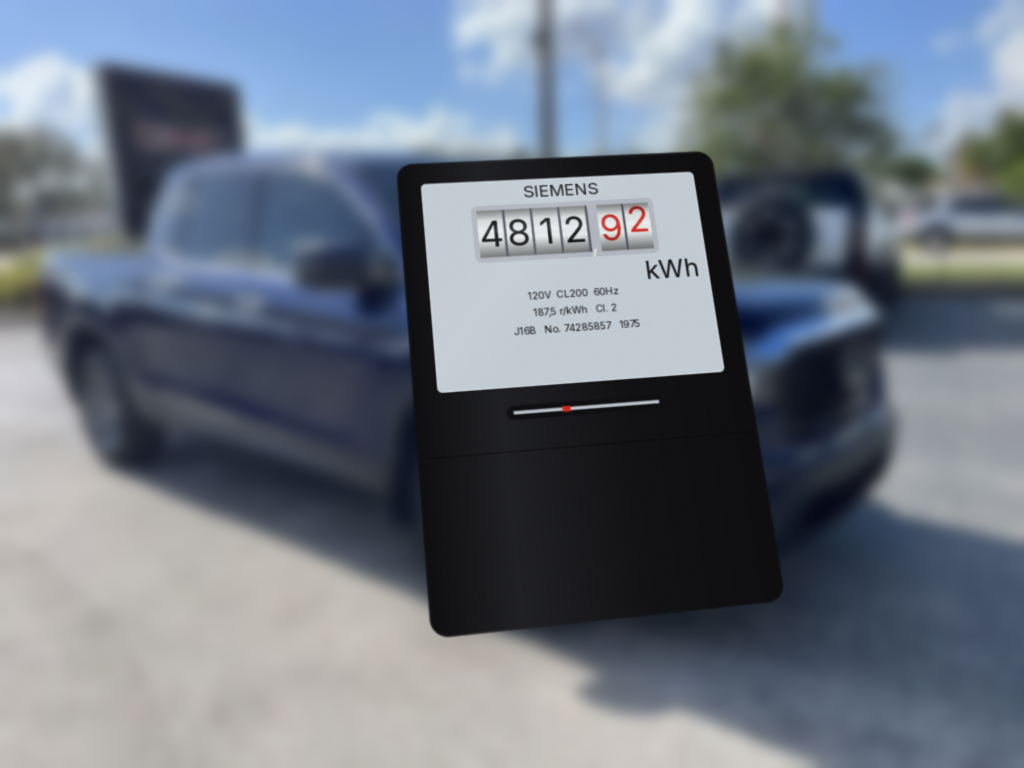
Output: kWh 4812.92
